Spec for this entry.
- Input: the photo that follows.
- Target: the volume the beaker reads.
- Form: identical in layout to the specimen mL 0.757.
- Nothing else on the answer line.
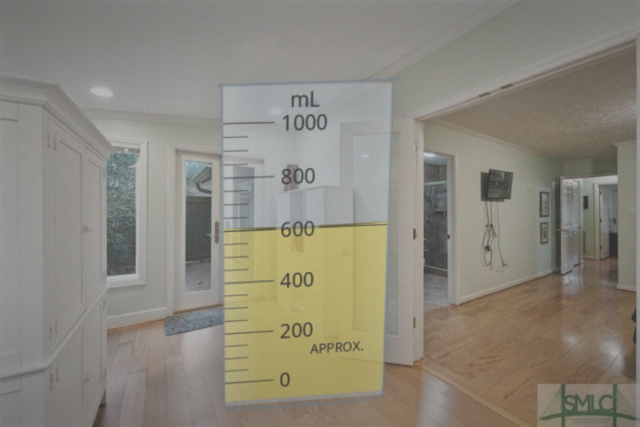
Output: mL 600
